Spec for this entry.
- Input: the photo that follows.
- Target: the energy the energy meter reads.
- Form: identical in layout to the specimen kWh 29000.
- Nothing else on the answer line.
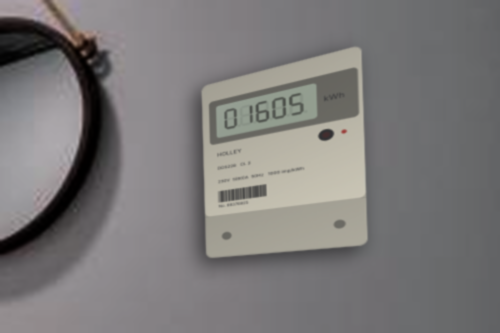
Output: kWh 1605
